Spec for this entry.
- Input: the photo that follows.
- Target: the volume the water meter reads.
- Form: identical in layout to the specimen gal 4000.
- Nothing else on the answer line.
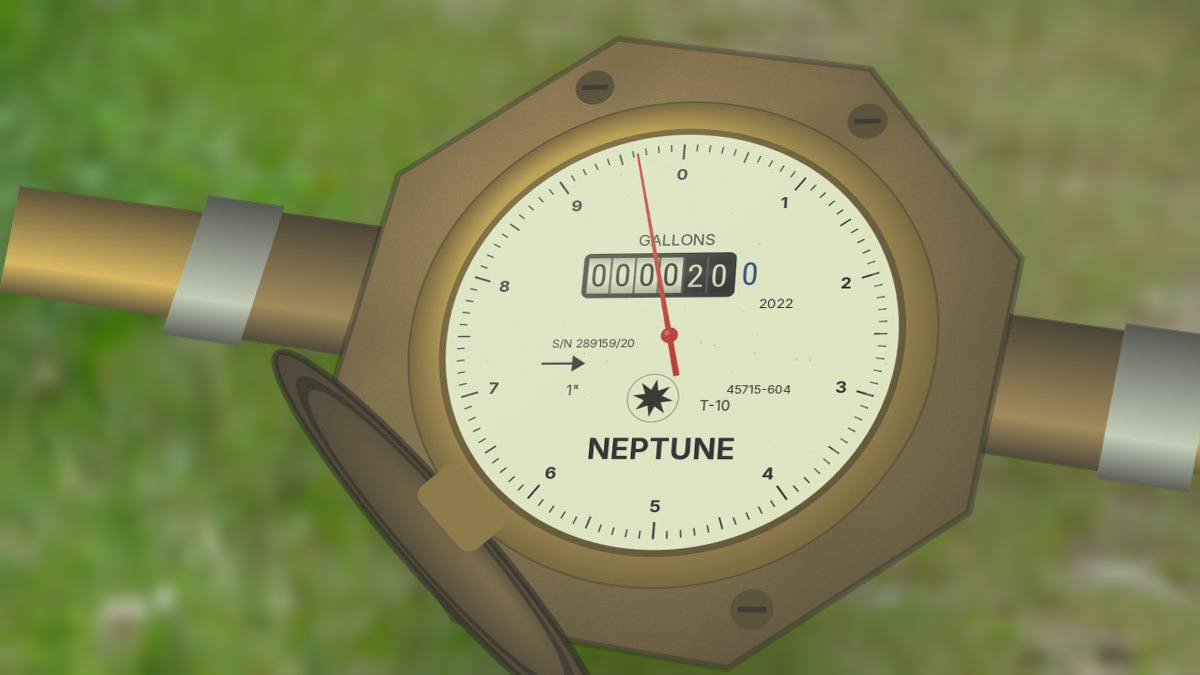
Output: gal 199.6
